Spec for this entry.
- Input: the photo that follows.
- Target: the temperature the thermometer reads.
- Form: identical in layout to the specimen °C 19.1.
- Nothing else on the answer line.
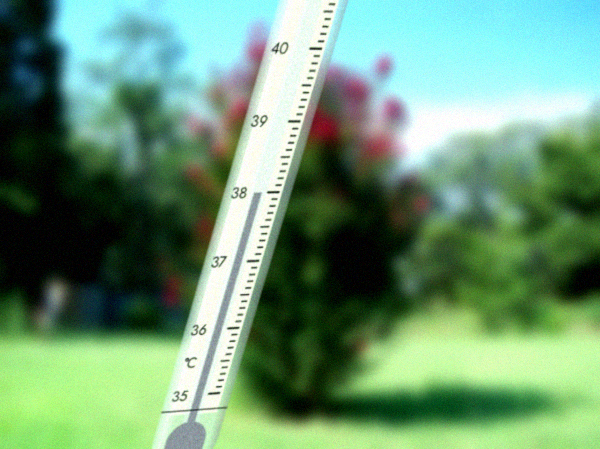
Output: °C 38
